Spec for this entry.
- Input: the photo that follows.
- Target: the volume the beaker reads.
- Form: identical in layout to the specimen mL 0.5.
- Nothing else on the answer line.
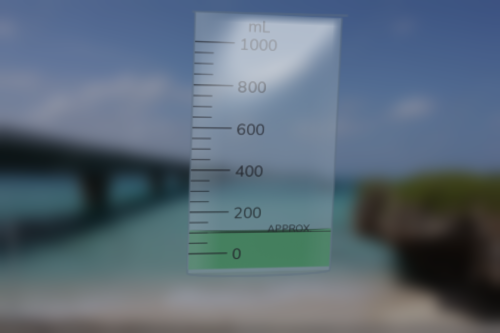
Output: mL 100
